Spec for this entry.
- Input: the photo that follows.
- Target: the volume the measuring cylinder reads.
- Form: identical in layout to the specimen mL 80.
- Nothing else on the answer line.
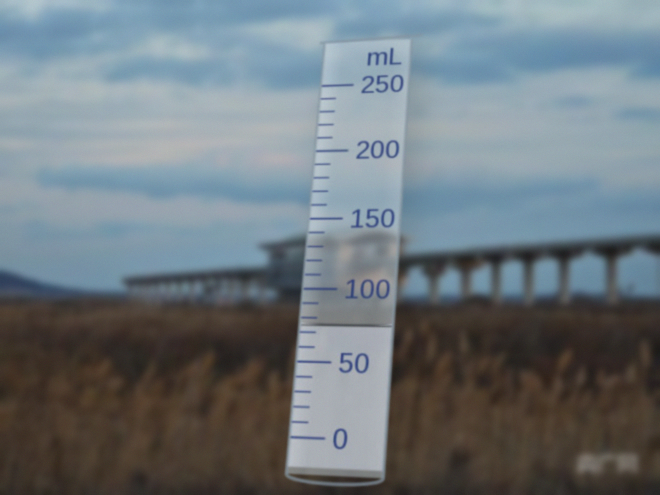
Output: mL 75
